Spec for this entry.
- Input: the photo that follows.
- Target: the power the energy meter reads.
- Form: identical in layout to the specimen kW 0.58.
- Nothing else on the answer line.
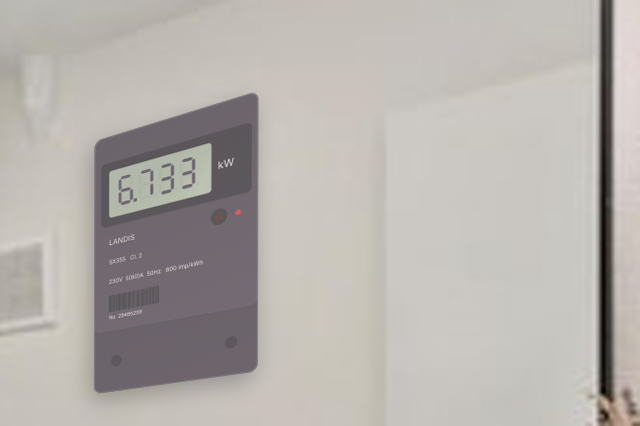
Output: kW 6.733
